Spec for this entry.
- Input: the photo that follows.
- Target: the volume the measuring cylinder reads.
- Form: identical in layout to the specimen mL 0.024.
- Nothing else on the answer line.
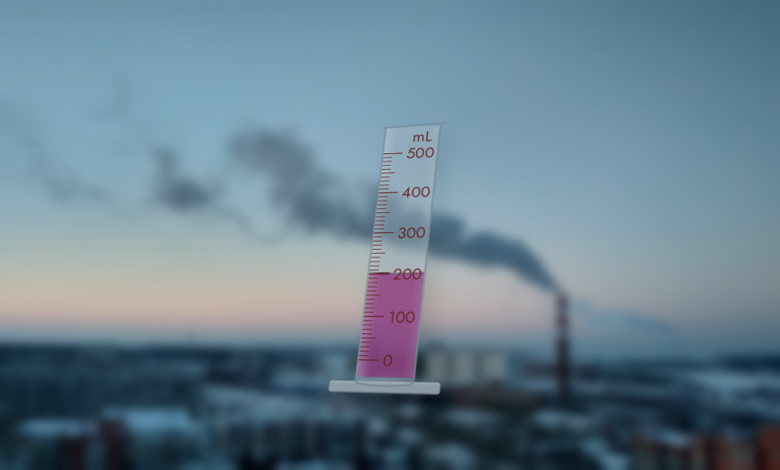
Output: mL 200
